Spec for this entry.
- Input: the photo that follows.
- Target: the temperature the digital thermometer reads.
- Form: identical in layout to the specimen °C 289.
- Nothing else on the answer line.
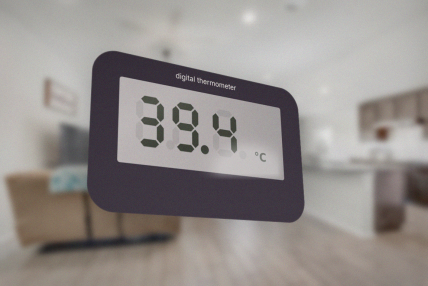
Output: °C 39.4
